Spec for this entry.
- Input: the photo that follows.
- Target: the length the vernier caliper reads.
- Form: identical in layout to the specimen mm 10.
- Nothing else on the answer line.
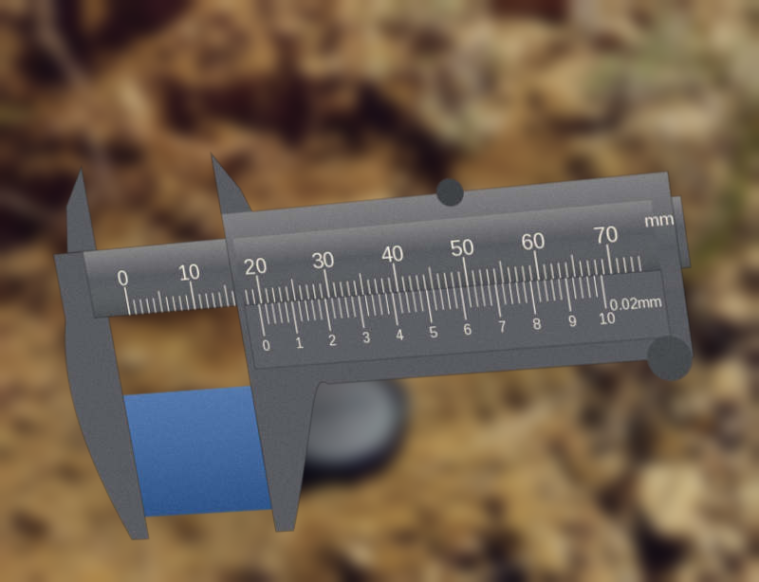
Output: mm 19.6
